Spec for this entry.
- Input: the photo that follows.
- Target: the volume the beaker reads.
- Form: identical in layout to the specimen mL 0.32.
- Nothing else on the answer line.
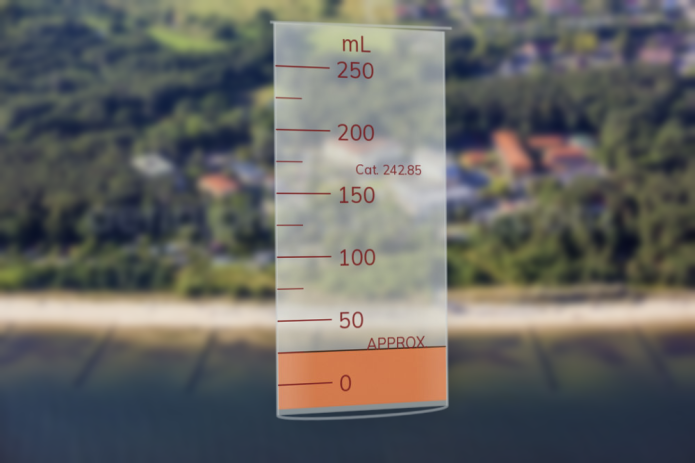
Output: mL 25
